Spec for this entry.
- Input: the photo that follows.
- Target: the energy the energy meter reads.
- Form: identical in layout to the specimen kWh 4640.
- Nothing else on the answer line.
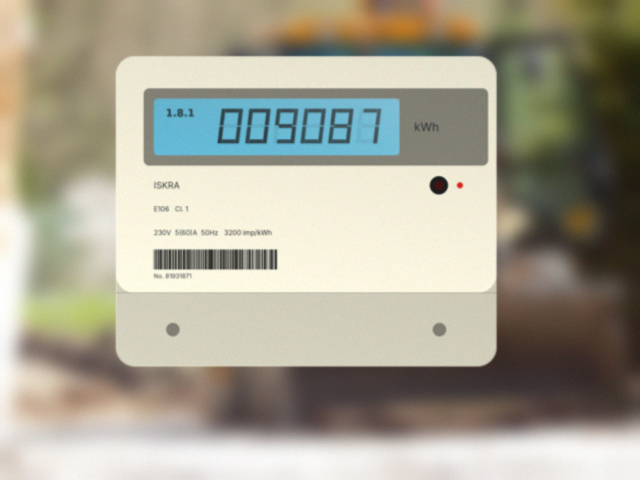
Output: kWh 9087
